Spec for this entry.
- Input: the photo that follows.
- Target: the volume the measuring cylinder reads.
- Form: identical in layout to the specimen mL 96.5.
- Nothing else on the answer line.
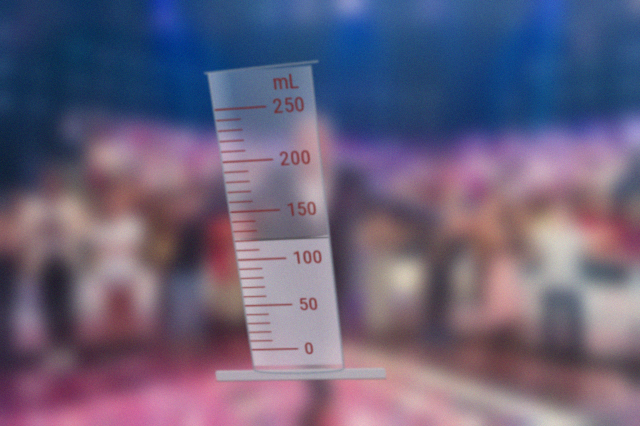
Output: mL 120
